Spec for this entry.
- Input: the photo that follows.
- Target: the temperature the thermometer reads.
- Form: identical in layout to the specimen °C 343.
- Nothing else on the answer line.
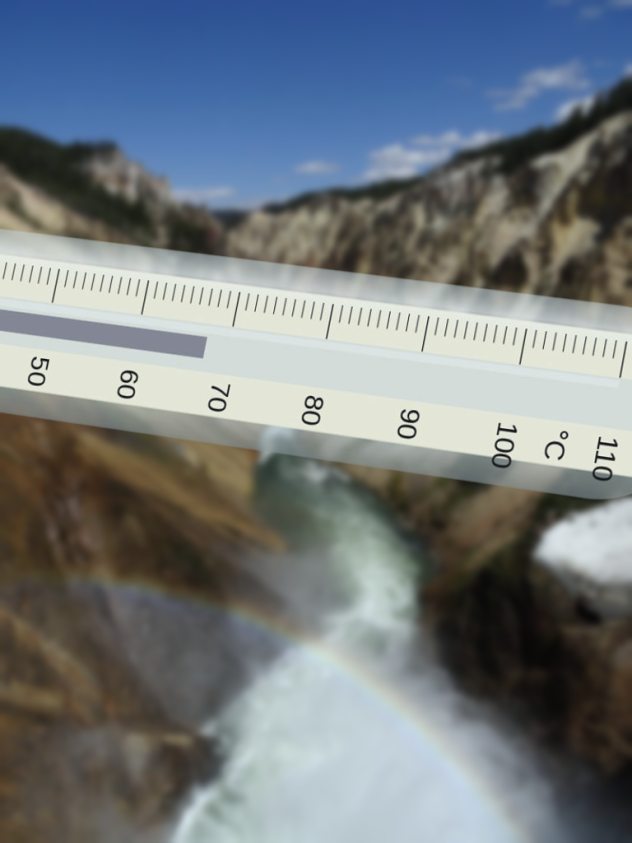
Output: °C 67.5
